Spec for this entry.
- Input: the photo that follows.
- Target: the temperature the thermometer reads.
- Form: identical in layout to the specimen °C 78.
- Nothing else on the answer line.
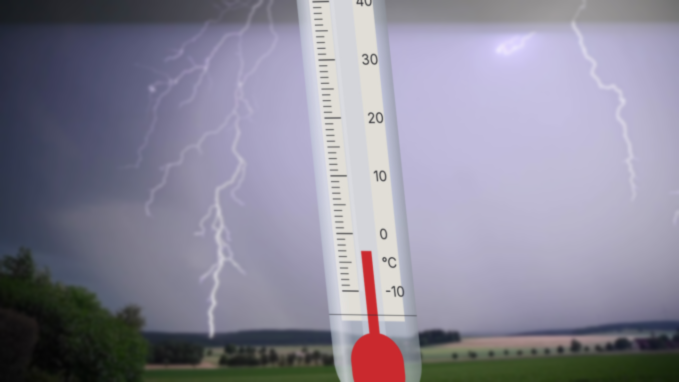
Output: °C -3
